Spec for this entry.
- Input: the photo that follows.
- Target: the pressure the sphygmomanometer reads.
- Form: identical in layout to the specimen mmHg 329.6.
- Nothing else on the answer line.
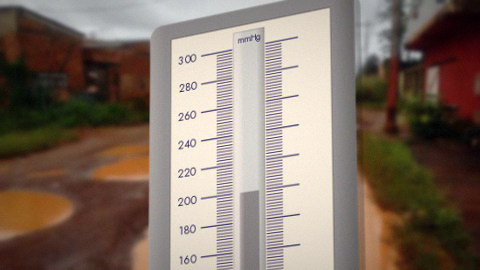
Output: mmHg 200
